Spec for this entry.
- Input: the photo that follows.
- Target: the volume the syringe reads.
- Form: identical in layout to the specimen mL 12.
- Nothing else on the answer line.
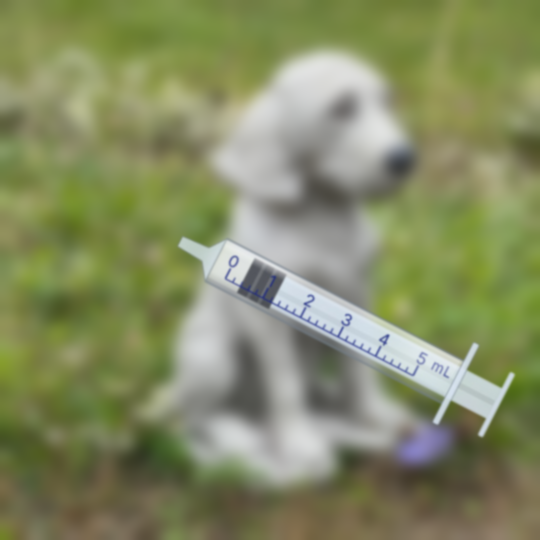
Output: mL 0.4
